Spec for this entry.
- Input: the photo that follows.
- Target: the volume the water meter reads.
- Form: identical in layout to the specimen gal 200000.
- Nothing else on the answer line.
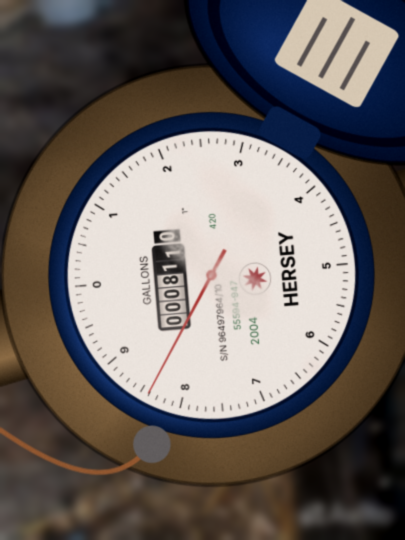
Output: gal 8108.4
